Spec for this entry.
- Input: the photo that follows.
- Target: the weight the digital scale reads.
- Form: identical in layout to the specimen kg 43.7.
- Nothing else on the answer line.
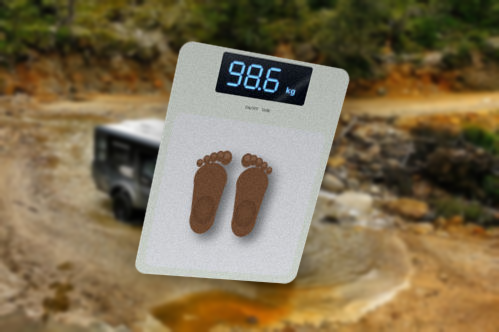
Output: kg 98.6
